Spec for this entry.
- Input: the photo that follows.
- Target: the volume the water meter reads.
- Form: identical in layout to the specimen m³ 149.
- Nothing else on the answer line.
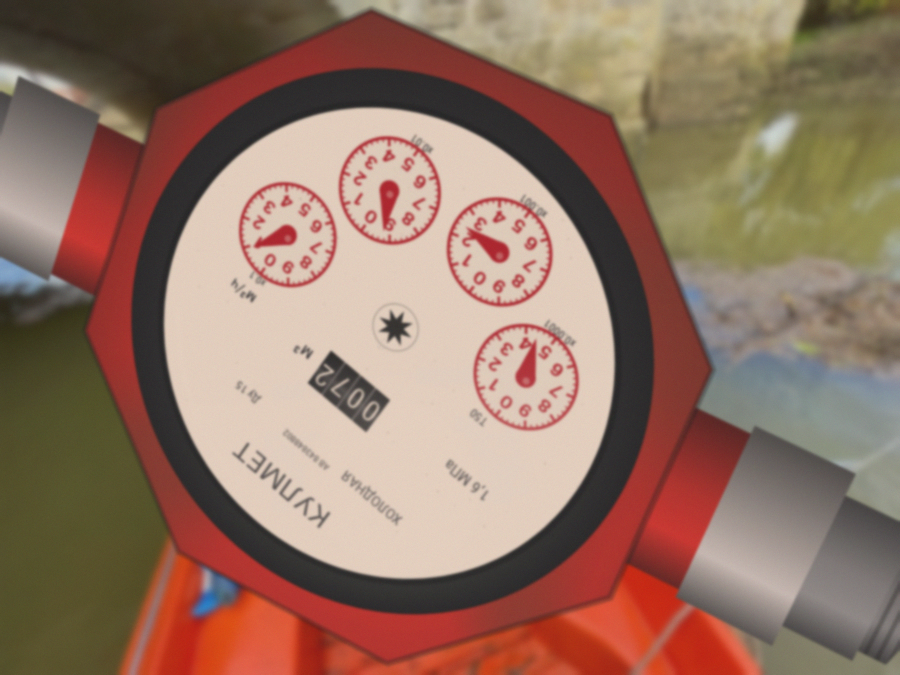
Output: m³ 72.0924
